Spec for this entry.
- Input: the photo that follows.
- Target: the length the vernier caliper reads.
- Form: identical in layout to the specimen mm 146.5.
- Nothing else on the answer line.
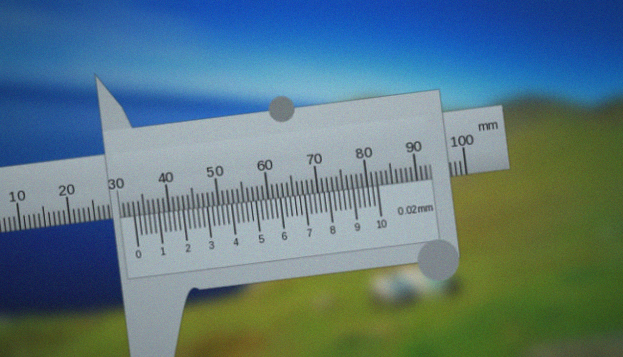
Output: mm 33.0
